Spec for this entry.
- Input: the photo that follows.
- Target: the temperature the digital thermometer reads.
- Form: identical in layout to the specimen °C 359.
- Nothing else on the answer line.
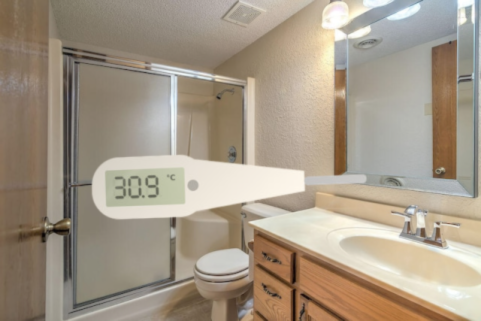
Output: °C 30.9
